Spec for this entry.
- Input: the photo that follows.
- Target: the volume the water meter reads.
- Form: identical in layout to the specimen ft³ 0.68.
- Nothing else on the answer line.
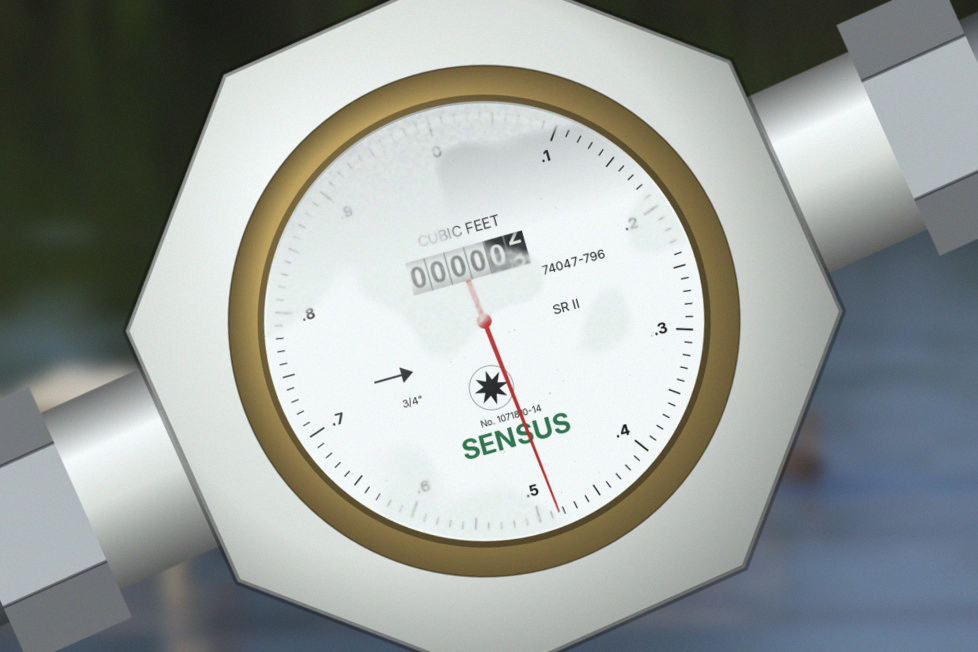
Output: ft³ 2.48
